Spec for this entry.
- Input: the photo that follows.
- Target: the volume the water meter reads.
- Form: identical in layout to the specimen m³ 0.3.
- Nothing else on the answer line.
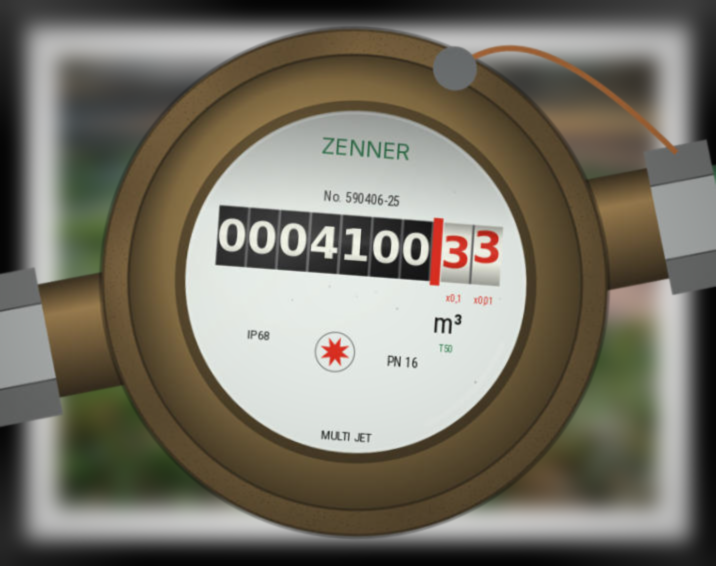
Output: m³ 4100.33
